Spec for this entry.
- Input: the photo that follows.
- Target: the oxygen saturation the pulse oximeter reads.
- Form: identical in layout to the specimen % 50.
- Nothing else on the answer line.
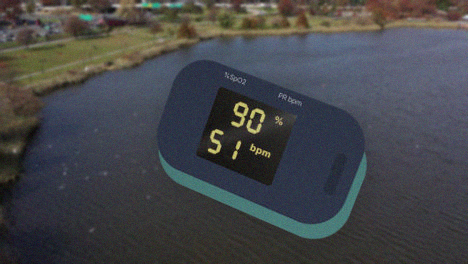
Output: % 90
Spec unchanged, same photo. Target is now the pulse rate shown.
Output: bpm 51
